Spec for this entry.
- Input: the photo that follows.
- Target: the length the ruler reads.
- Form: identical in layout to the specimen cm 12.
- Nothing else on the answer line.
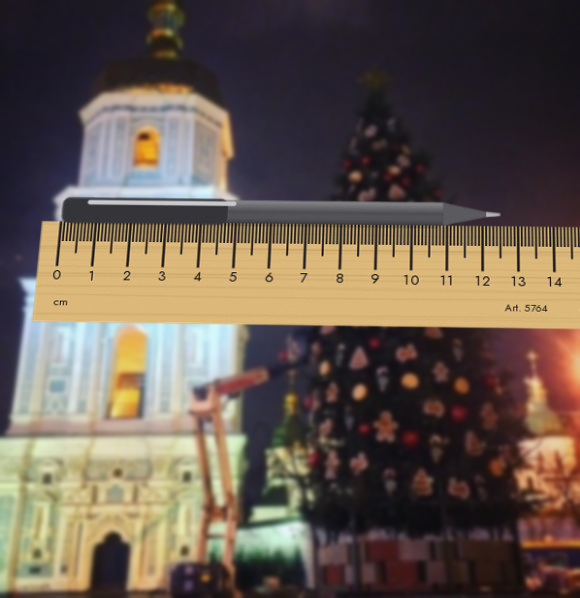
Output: cm 12.5
